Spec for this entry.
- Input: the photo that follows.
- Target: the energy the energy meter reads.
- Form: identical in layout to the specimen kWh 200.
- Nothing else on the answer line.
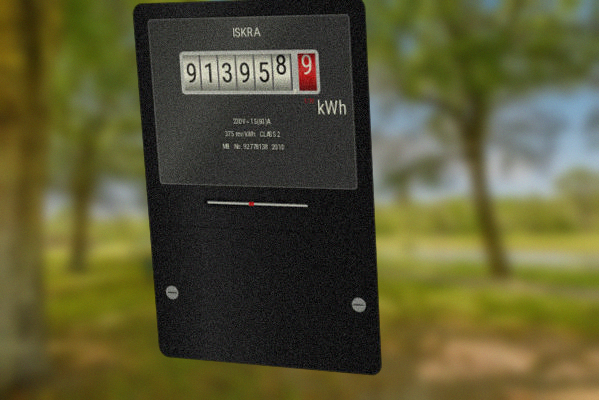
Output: kWh 913958.9
